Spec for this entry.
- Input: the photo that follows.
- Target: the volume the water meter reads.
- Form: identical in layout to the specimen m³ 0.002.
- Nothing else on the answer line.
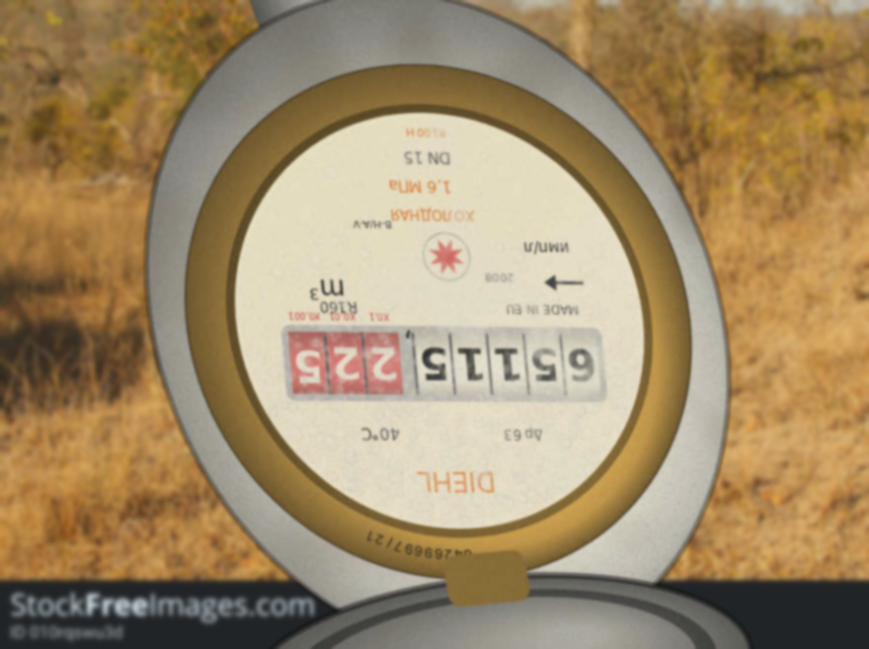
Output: m³ 65115.225
